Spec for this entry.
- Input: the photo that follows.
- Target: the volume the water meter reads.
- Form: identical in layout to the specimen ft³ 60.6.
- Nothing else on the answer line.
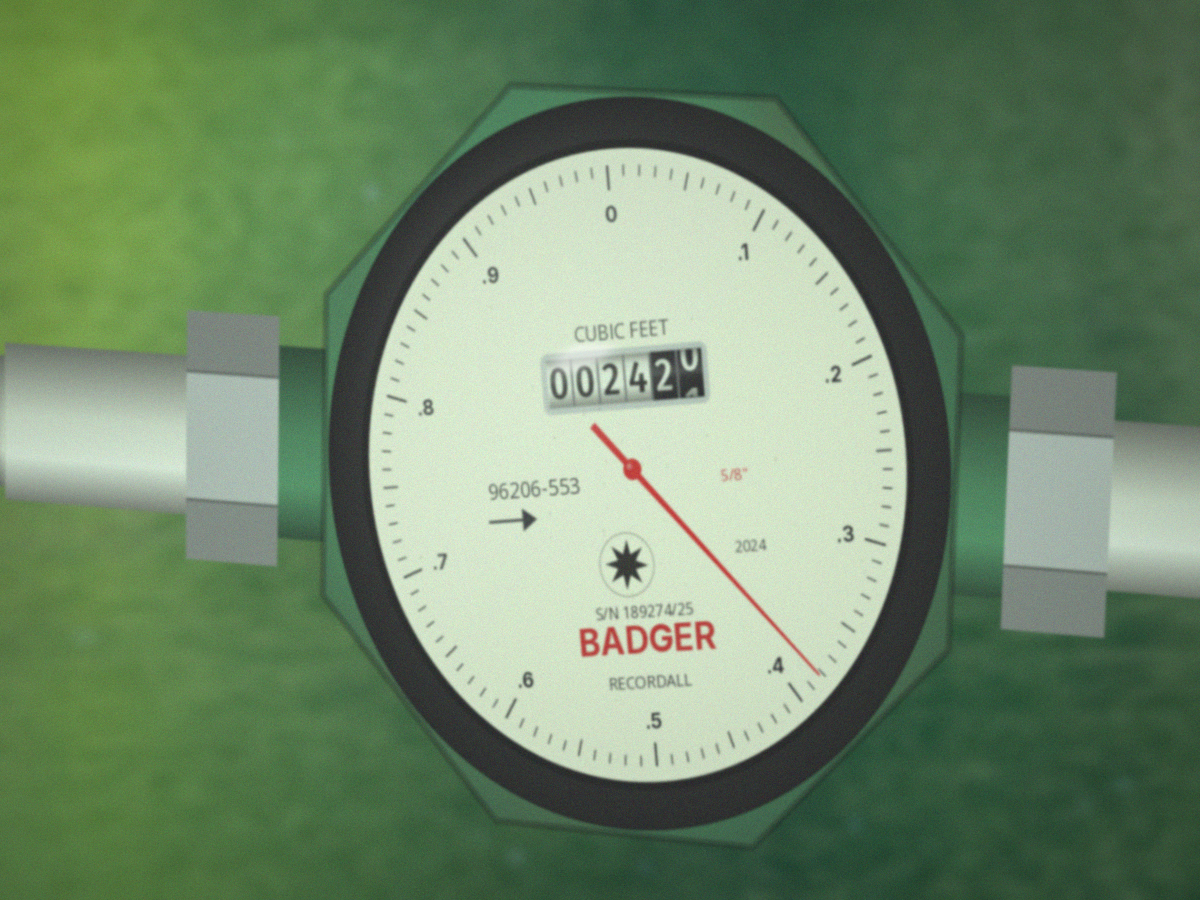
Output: ft³ 2420.38
